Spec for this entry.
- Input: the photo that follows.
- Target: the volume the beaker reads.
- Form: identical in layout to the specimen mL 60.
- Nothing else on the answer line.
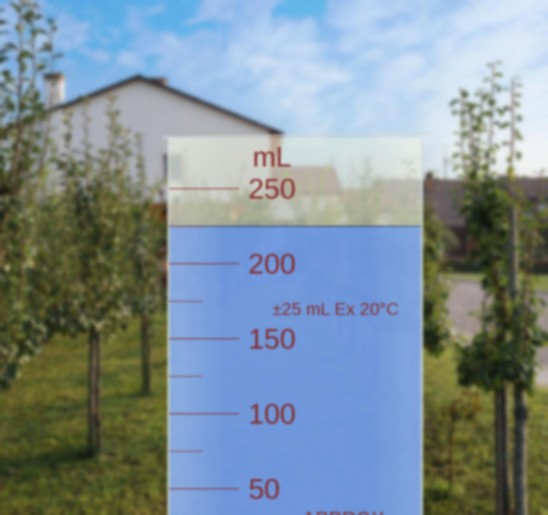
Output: mL 225
